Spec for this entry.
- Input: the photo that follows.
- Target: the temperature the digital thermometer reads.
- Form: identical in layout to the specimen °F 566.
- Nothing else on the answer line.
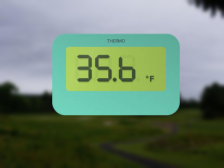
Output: °F 35.6
